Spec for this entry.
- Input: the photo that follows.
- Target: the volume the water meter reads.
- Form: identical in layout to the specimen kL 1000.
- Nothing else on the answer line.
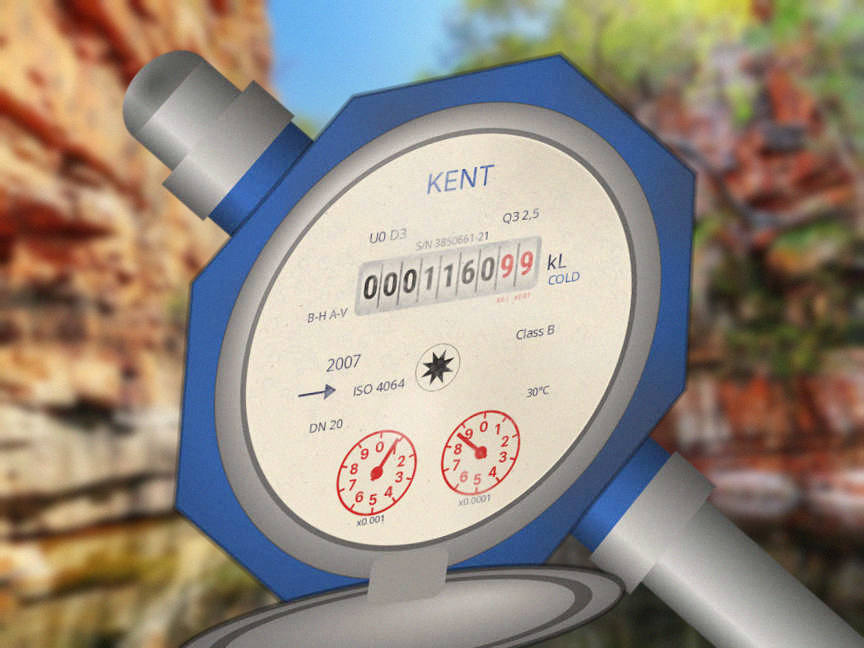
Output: kL 1160.9908
